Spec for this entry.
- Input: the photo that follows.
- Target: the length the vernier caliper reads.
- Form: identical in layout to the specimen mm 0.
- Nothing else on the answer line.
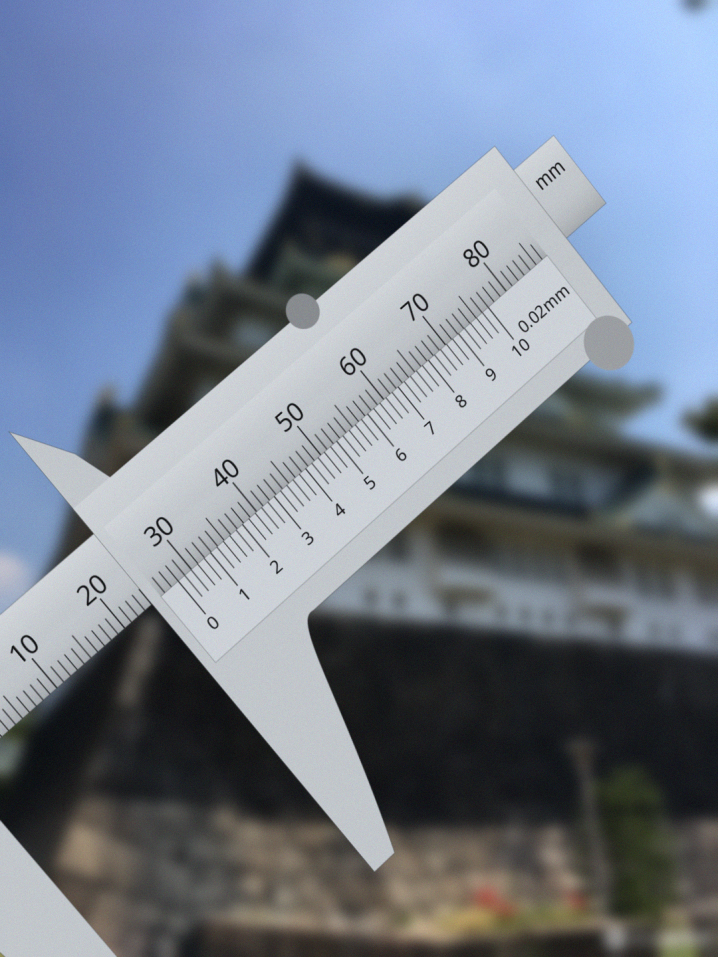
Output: mm 28.0
